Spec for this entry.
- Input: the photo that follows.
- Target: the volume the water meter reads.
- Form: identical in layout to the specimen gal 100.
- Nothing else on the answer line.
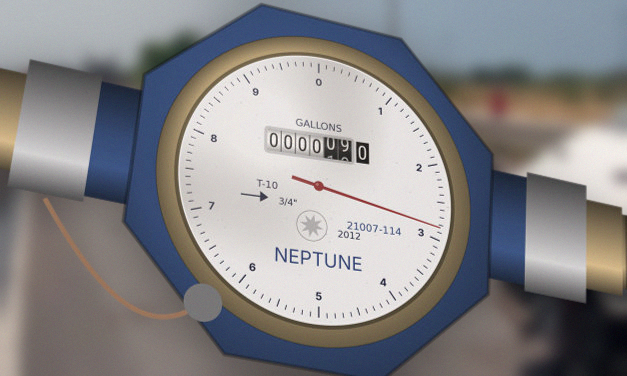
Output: gal 92.8
